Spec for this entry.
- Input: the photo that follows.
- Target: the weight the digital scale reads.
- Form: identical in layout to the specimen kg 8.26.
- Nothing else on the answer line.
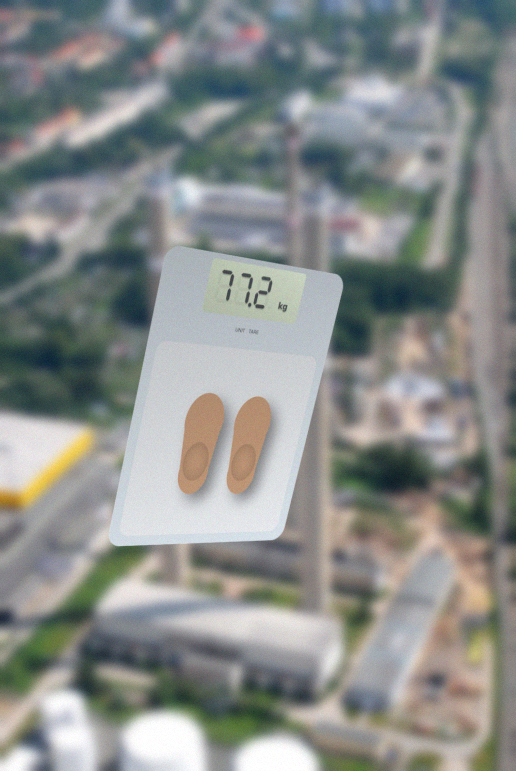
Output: kg 77.2
